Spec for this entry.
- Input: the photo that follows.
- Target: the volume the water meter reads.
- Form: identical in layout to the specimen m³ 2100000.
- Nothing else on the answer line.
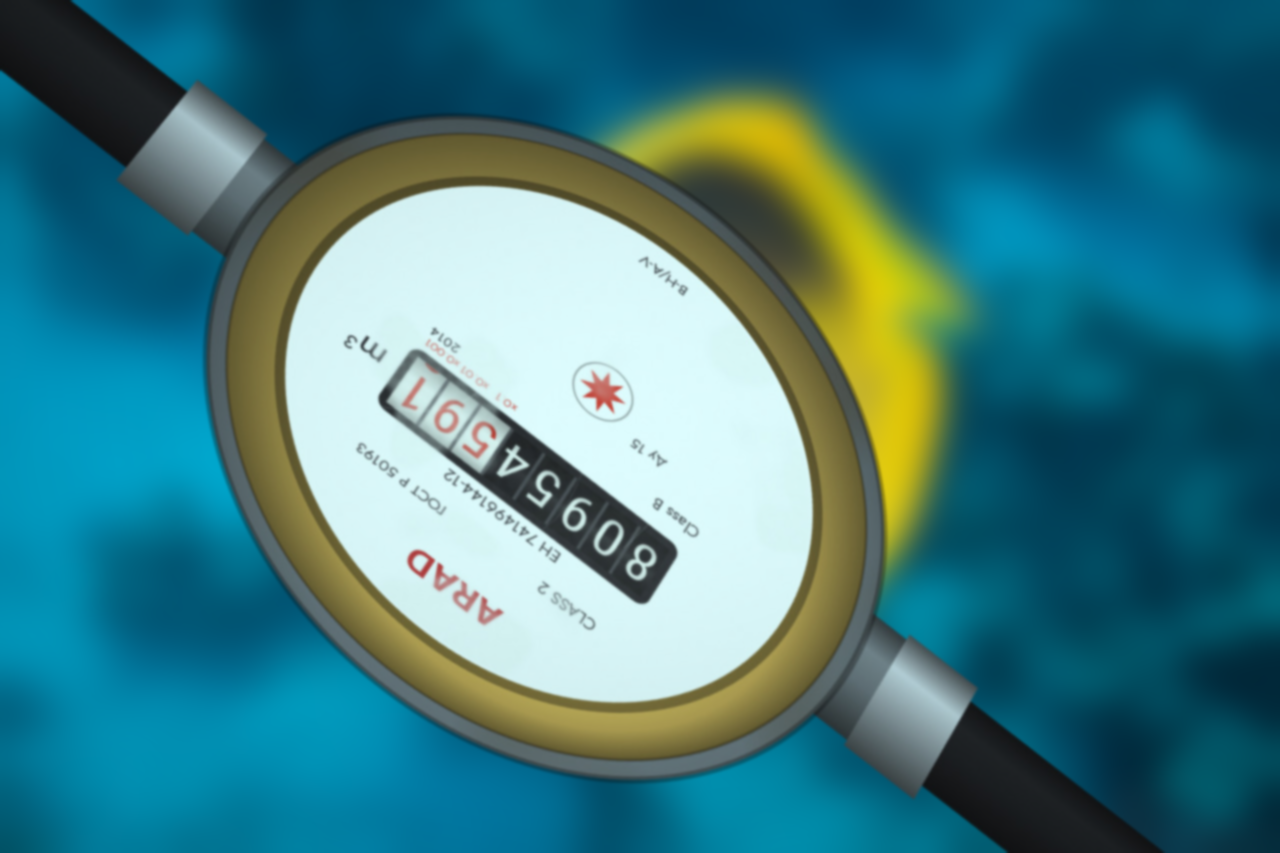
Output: m³ 80954.591
